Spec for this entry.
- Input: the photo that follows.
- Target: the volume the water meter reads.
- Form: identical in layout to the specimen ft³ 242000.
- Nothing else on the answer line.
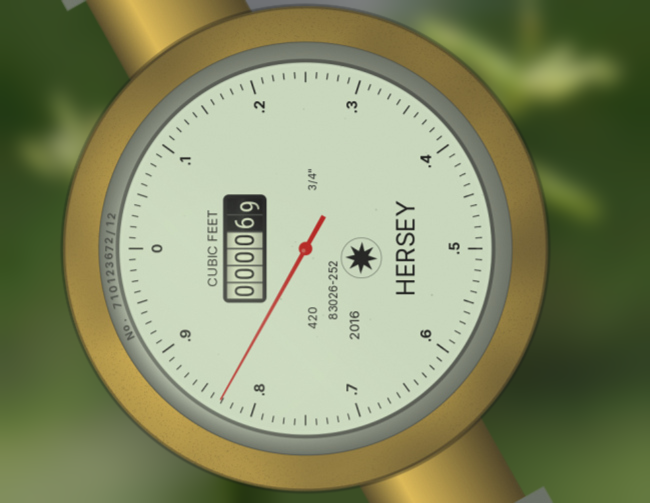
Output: ft³ 68.83
